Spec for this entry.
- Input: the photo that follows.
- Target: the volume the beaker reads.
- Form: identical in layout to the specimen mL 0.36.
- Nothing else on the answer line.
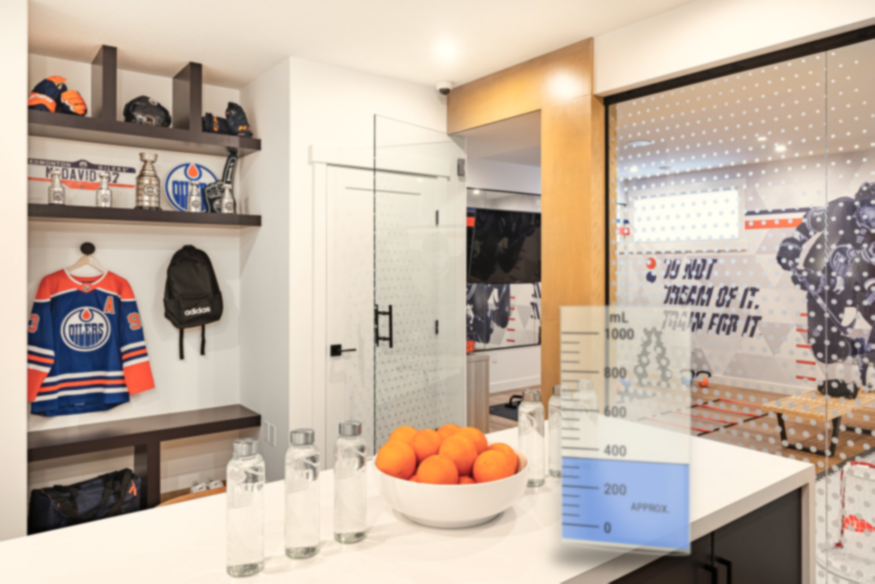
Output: mL 350
